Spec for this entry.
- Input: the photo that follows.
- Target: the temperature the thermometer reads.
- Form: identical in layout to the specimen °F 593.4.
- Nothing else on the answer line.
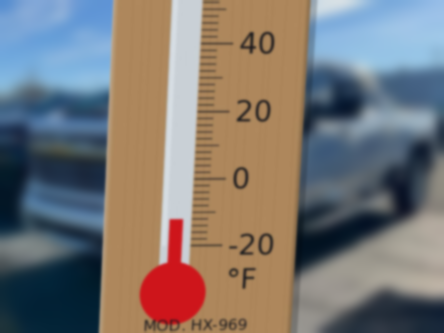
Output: °F -12
